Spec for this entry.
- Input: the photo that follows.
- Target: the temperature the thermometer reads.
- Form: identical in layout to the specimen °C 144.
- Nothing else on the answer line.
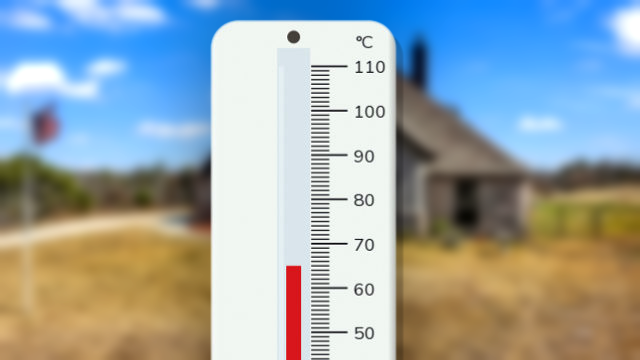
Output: °C 65
